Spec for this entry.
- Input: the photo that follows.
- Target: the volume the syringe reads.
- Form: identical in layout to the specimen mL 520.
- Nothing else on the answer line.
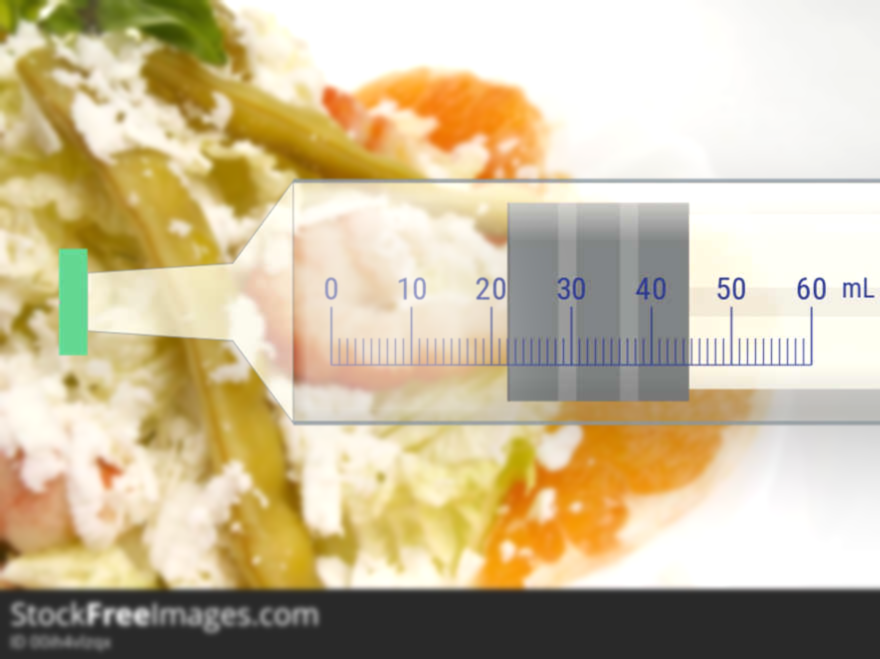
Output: mL 22
